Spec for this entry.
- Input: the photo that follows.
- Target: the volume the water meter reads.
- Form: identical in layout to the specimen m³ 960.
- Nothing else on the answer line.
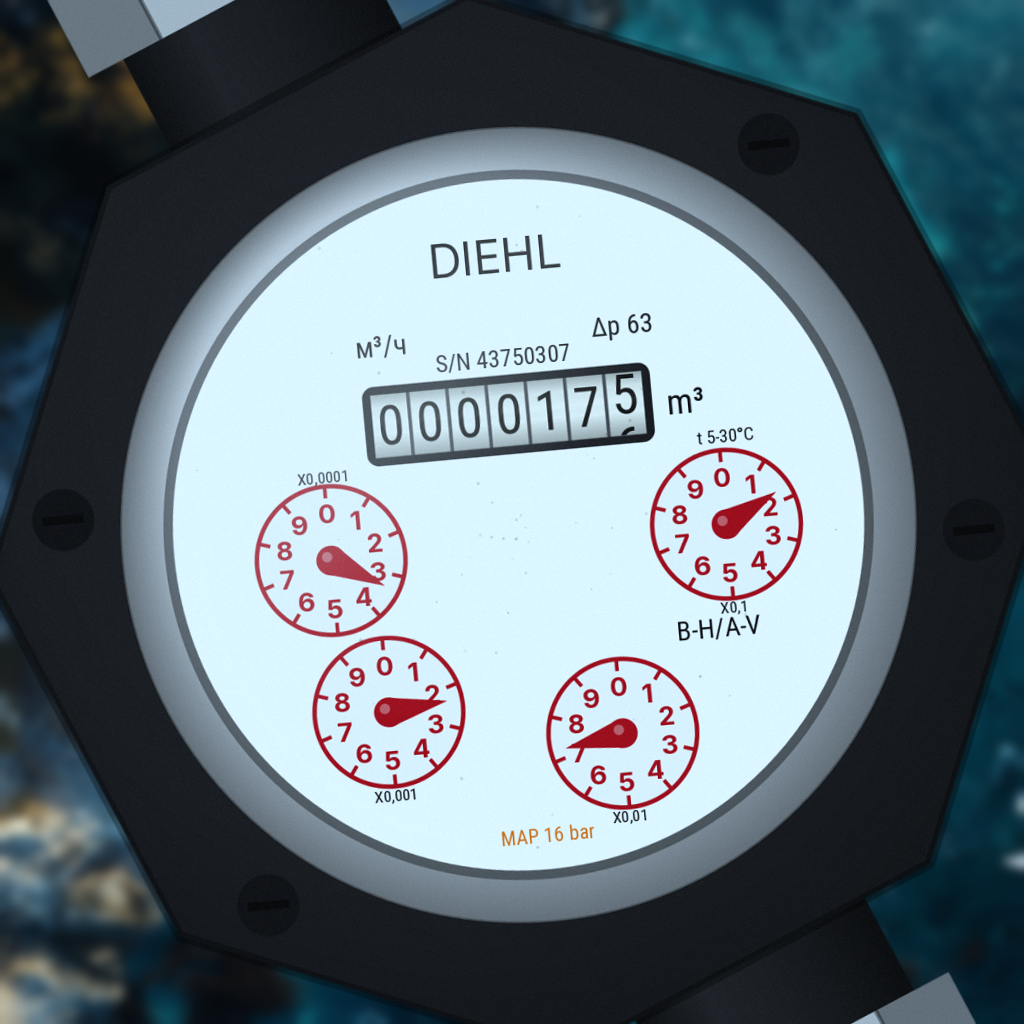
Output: m³ 175.1723
